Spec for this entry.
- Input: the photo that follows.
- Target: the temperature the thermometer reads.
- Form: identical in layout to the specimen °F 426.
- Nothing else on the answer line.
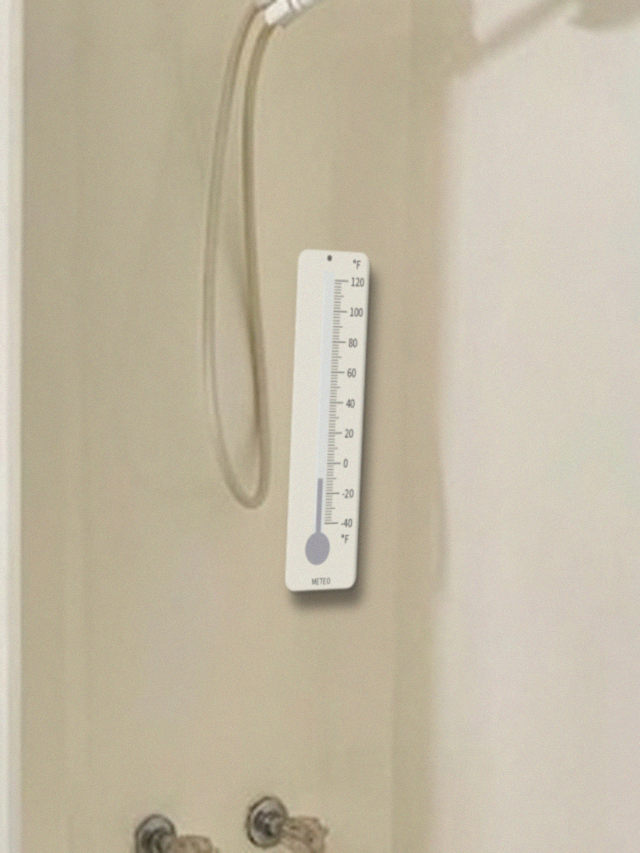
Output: °F -10
